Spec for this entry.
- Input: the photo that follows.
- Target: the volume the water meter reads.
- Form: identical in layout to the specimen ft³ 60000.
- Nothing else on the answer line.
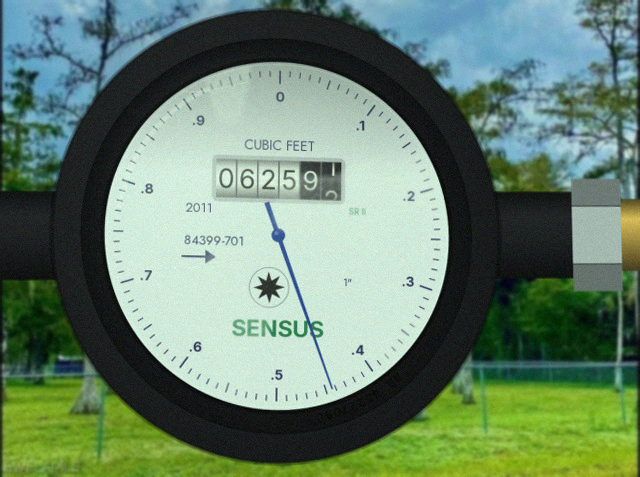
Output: ft³ 62591.44
